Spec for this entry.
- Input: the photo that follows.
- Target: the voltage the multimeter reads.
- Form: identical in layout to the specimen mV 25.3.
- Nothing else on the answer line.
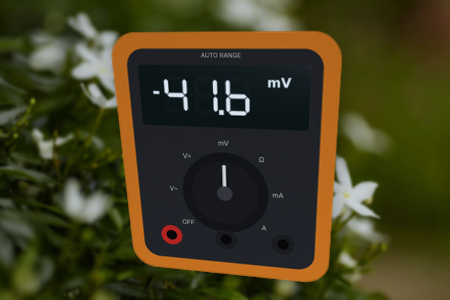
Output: mV -41.6
